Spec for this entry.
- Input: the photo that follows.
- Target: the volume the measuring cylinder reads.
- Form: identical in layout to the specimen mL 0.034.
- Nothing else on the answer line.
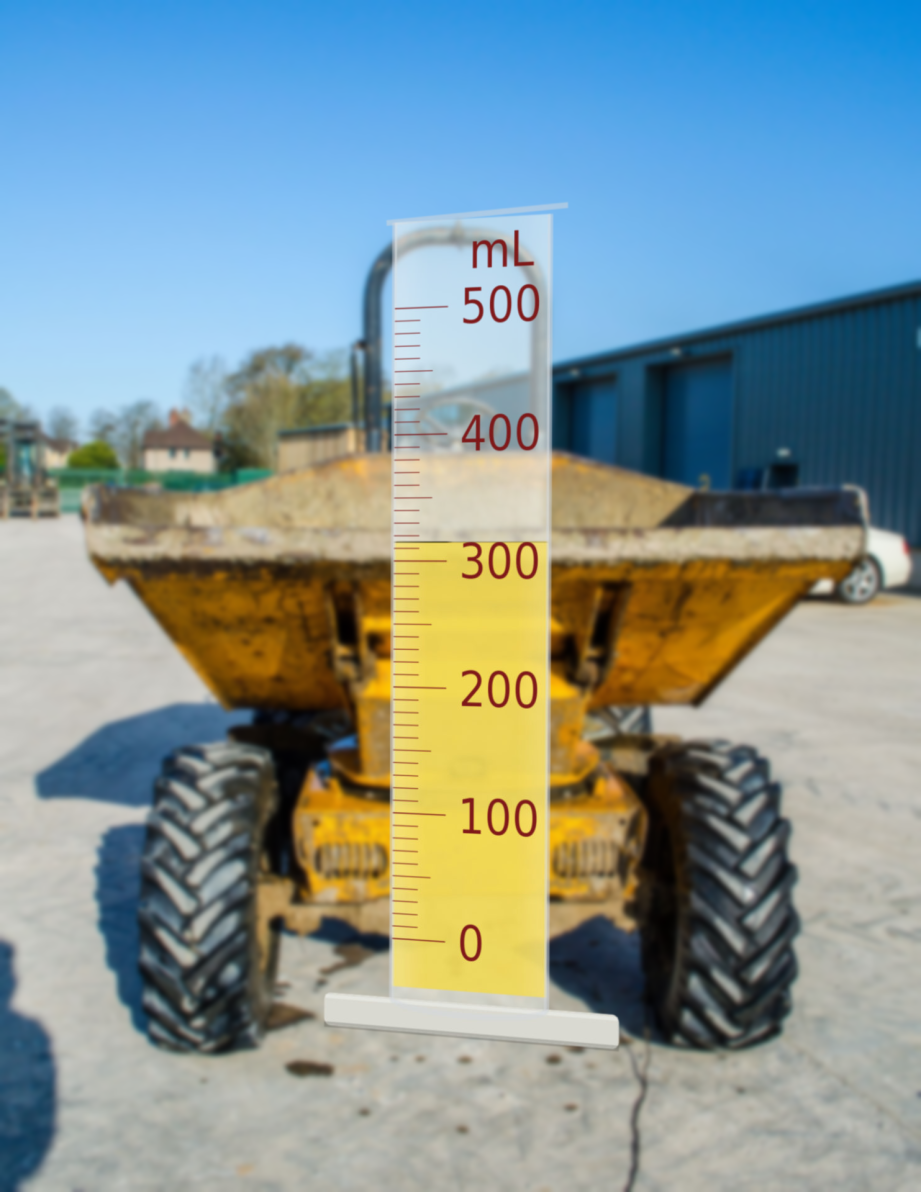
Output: mL 315
